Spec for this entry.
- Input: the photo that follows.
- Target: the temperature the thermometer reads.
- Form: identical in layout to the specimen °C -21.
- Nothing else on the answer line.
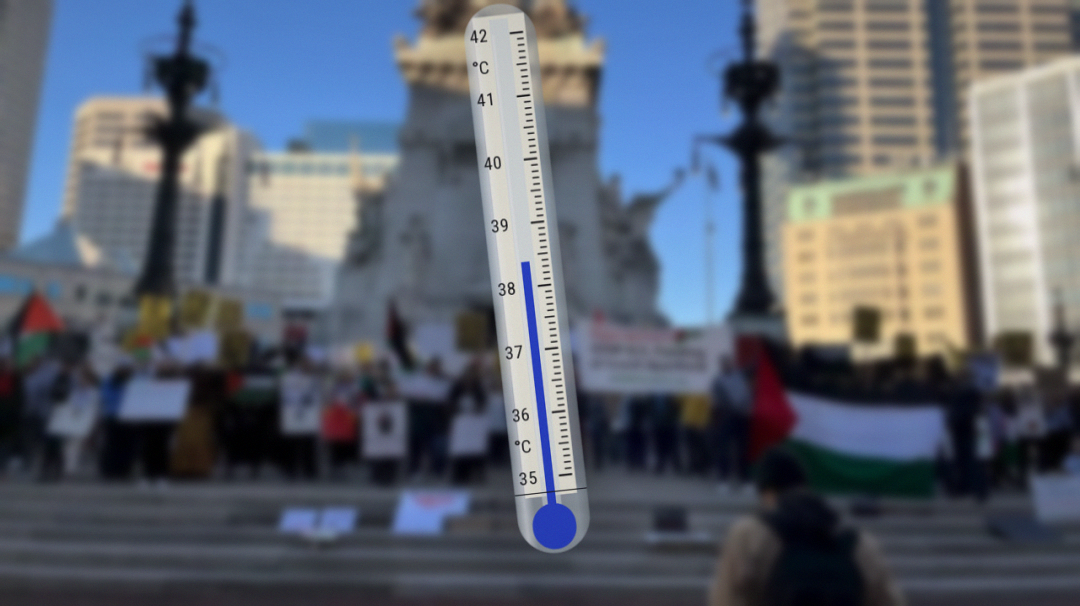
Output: °C 38.4
